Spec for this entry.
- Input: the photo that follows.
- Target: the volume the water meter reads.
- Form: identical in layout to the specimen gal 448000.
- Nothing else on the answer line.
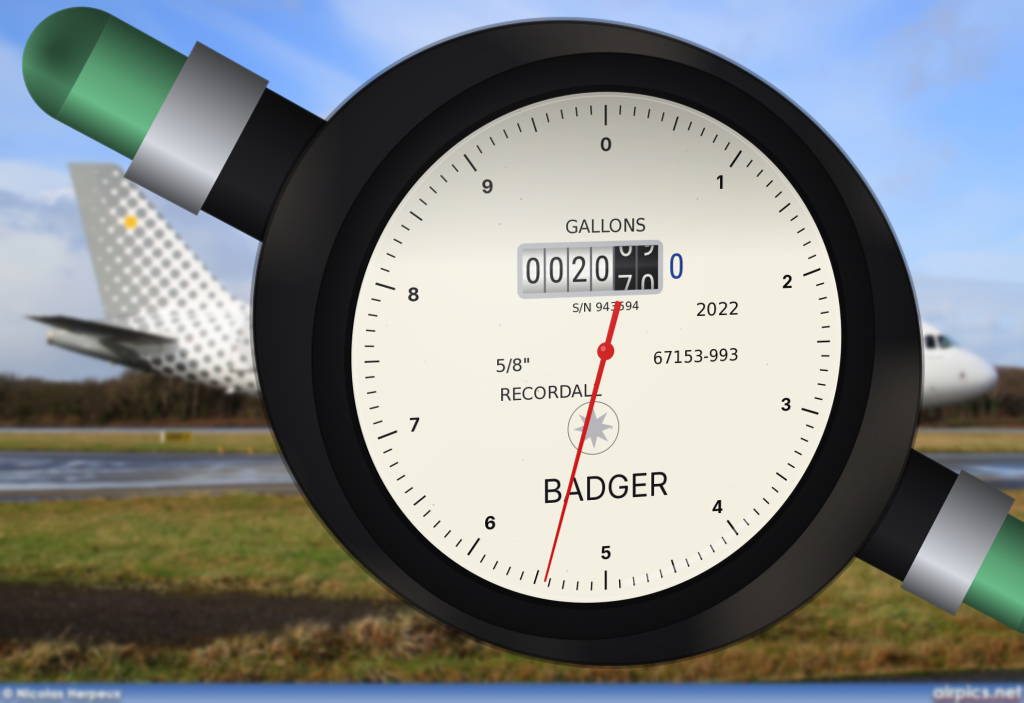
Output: gal 20695.4
